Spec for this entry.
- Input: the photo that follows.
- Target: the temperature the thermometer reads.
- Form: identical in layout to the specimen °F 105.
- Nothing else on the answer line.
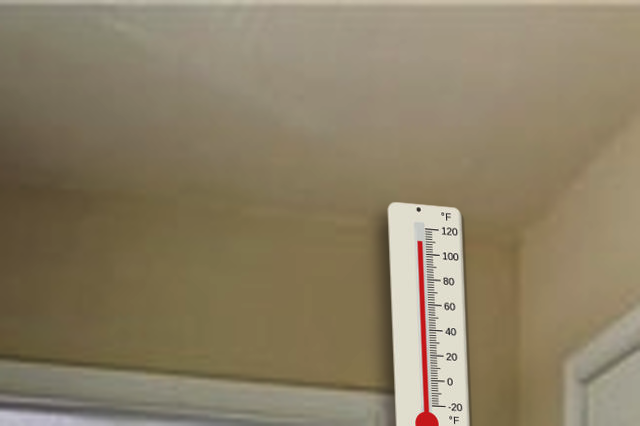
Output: °F 110
